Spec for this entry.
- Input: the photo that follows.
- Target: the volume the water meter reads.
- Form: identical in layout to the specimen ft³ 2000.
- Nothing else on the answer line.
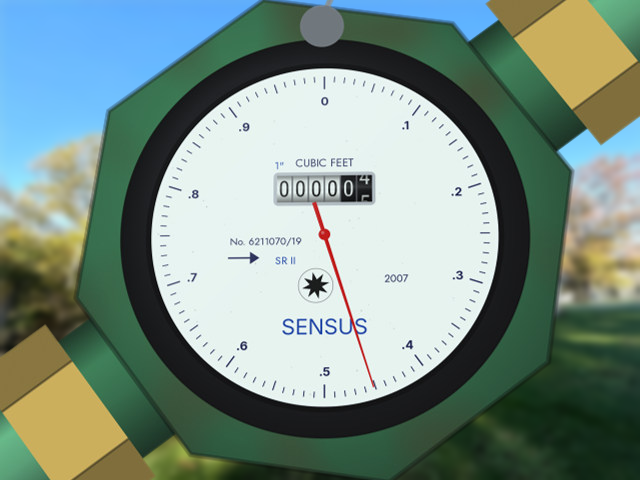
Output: ft³ 4.45
